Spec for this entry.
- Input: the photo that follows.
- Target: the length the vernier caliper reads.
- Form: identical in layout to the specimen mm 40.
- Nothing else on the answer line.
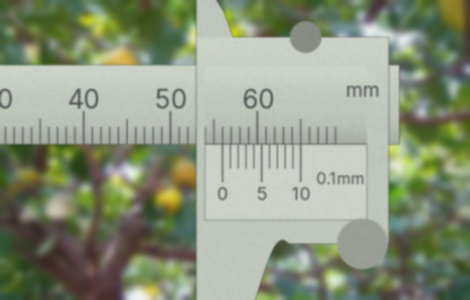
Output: mm 56.0
